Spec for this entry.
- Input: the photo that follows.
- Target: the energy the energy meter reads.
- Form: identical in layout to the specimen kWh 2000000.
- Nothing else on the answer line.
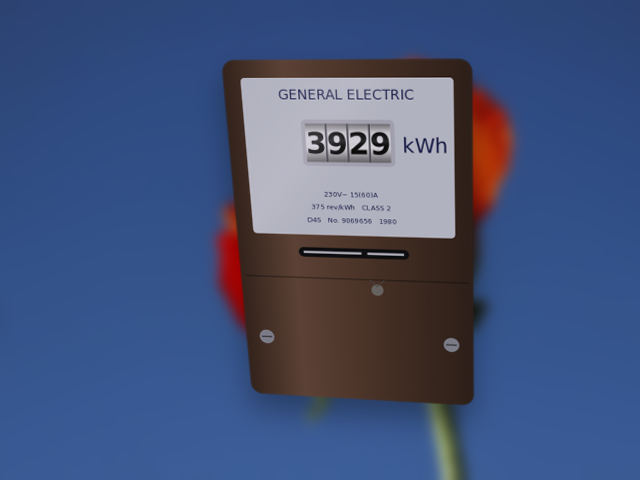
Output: kWh 3929
